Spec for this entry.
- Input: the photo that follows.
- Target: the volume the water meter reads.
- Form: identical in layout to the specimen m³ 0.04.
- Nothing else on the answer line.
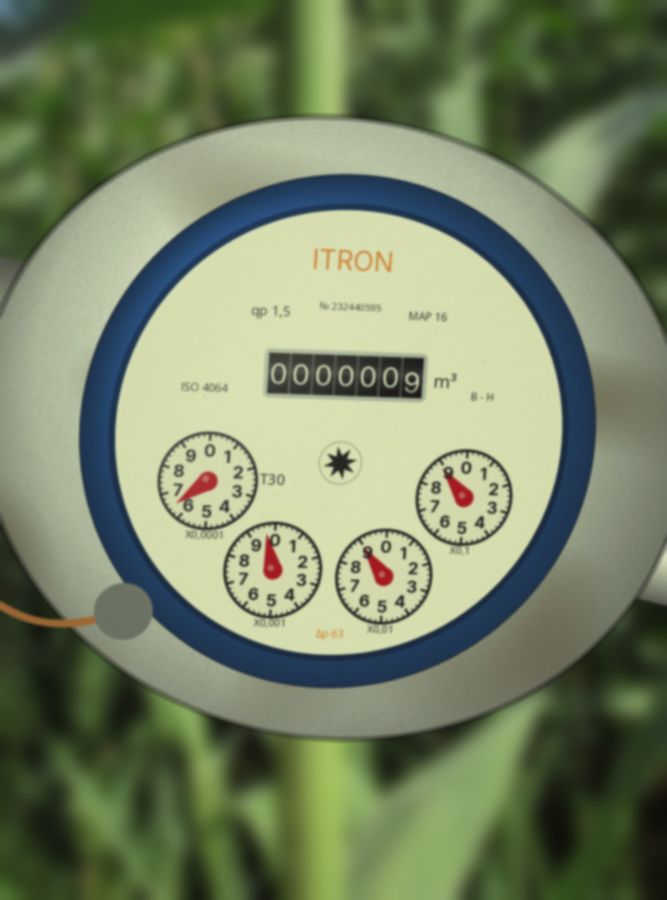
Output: m³ 8.8896
